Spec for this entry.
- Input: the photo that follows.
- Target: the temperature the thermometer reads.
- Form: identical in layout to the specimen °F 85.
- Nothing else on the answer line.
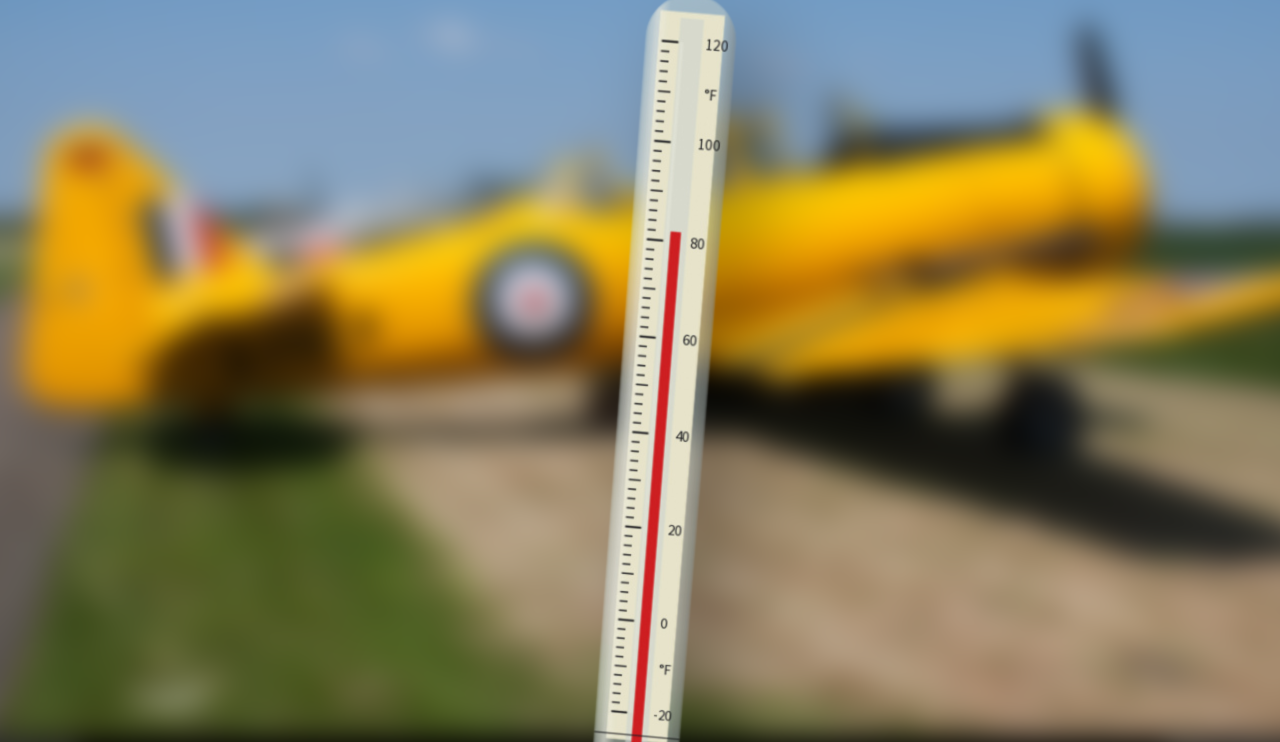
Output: °F 82
